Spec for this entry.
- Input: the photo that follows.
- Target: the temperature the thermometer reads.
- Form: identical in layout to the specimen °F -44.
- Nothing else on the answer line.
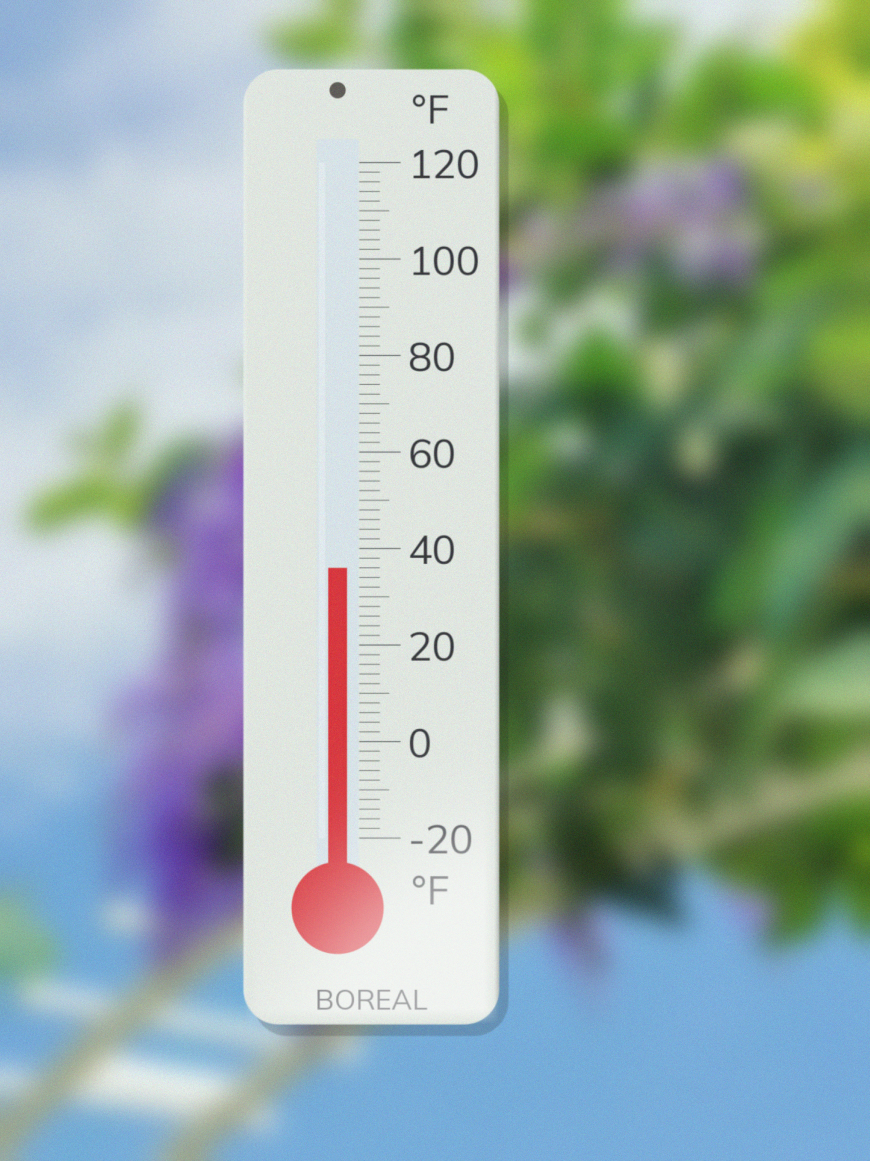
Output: °F 36
